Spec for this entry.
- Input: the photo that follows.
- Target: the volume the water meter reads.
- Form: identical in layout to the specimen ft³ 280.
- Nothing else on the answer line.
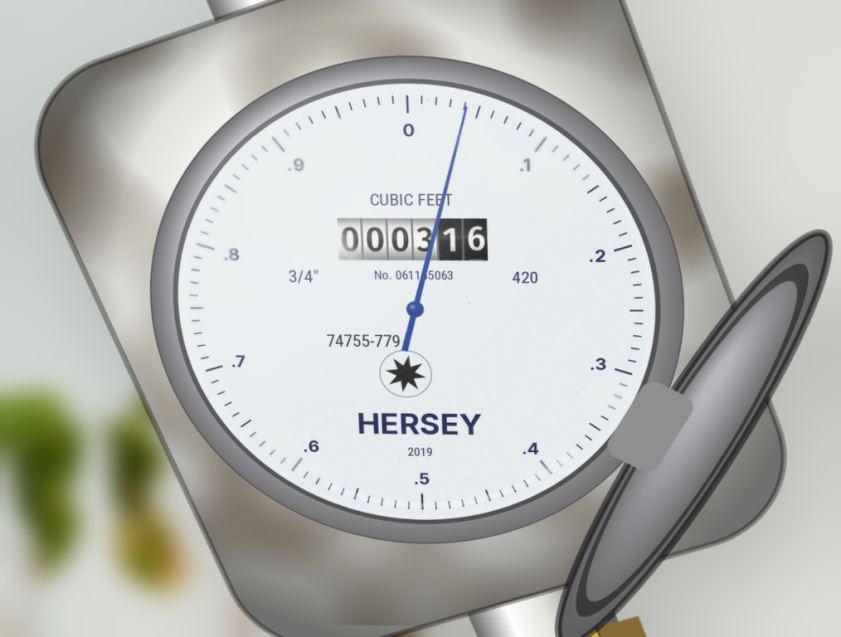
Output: ft³ 316.04
